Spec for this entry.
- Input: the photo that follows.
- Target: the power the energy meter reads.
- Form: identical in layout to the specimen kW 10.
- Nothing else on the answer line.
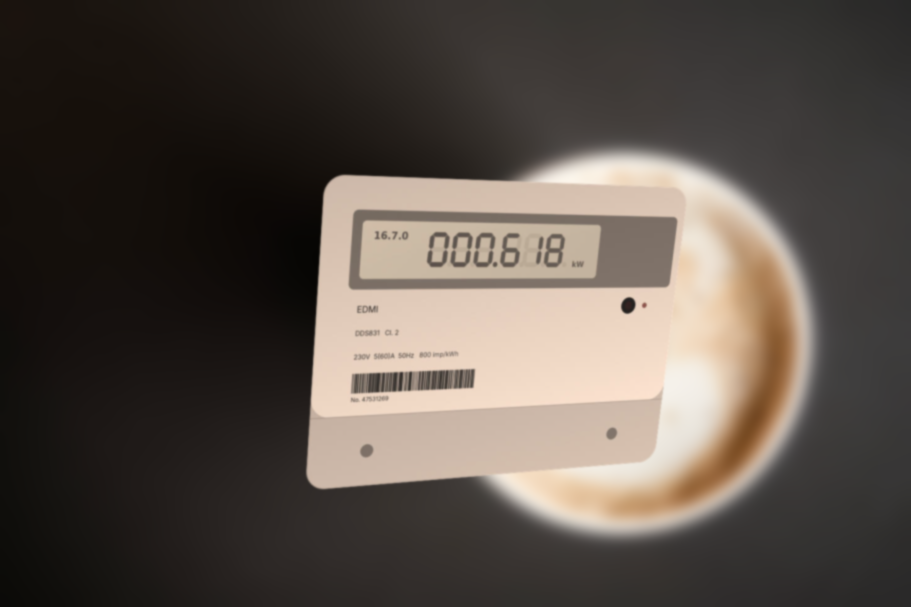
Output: kW 0.618
